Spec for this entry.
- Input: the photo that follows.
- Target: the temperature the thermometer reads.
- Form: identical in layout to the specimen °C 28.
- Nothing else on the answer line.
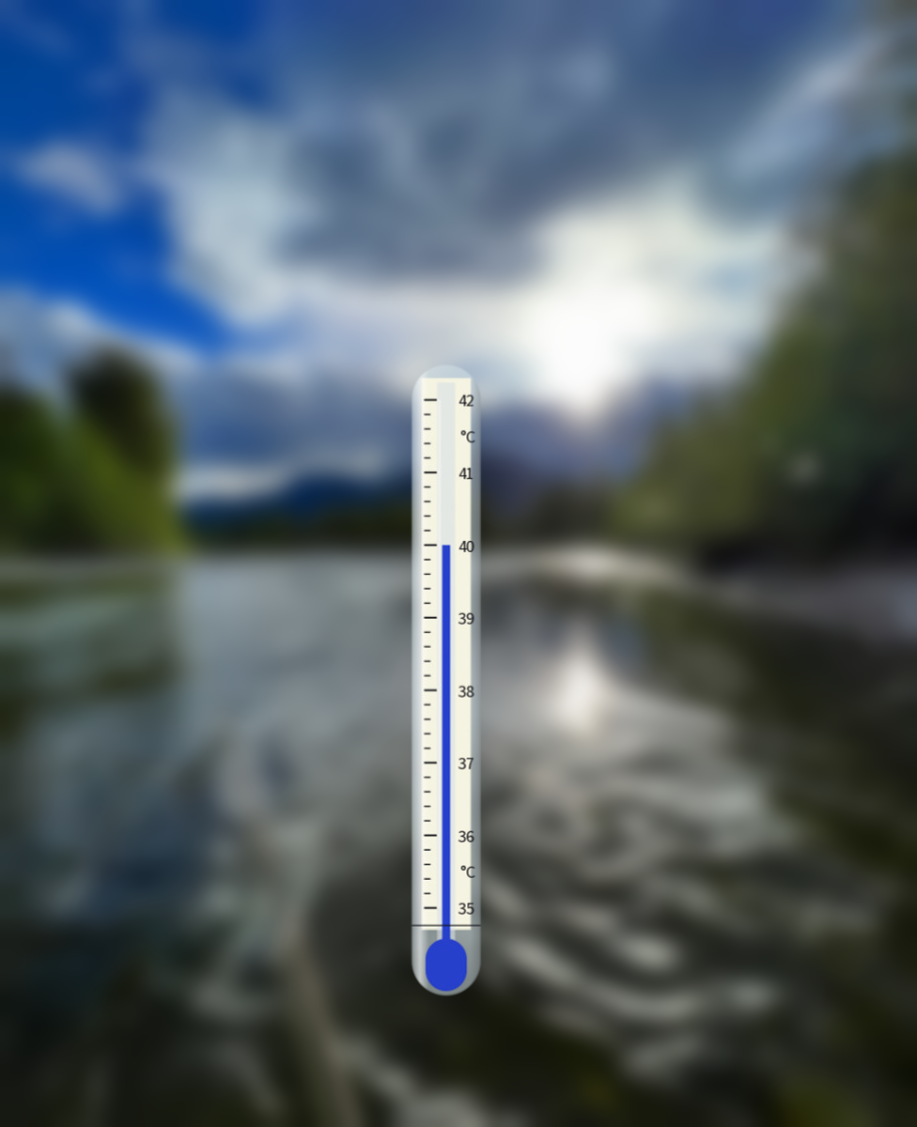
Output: °C 40
